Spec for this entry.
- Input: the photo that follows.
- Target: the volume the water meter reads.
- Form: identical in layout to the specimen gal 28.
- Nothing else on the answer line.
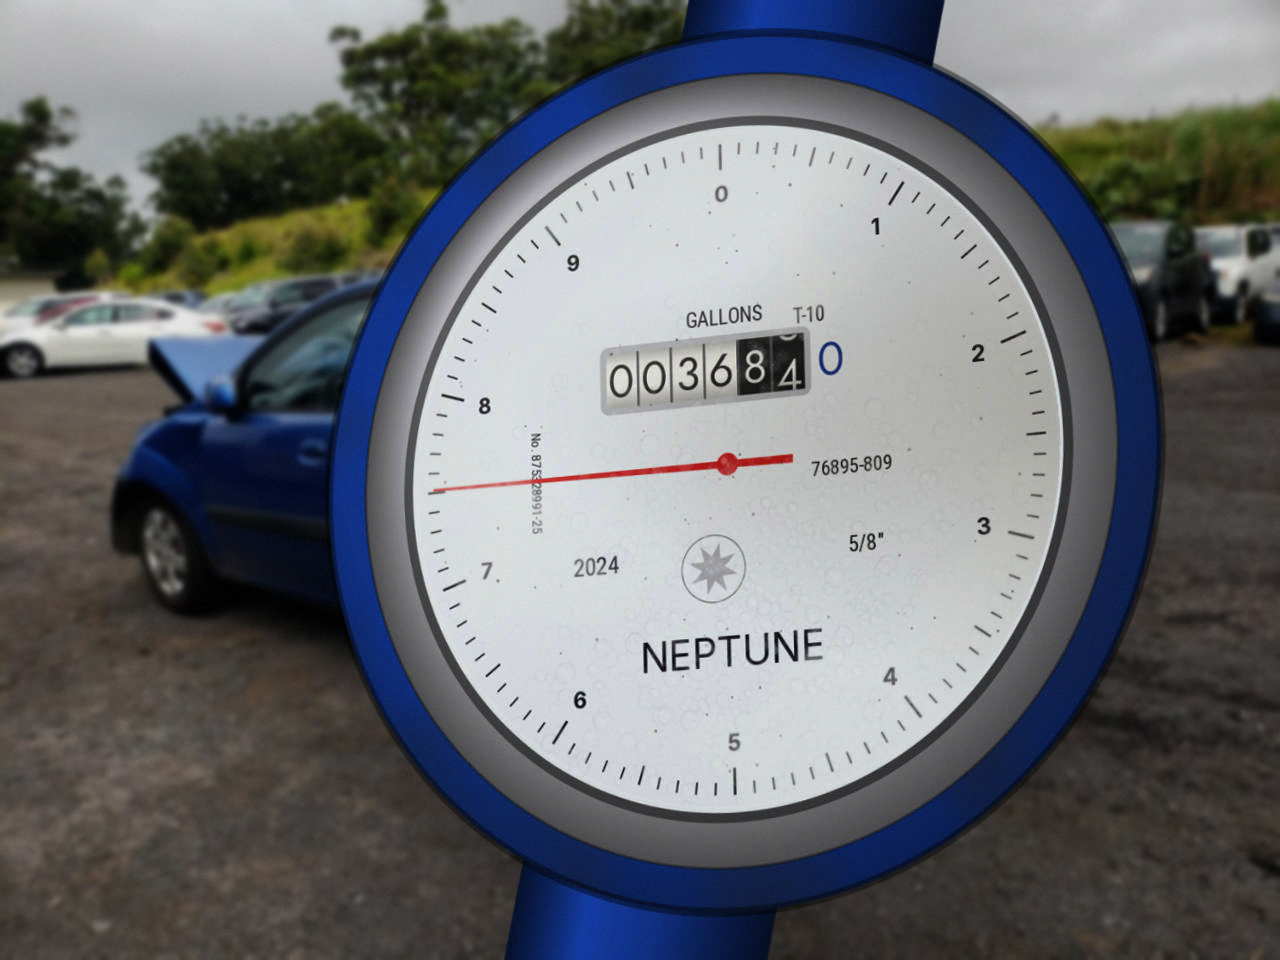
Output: gal 36837.5
